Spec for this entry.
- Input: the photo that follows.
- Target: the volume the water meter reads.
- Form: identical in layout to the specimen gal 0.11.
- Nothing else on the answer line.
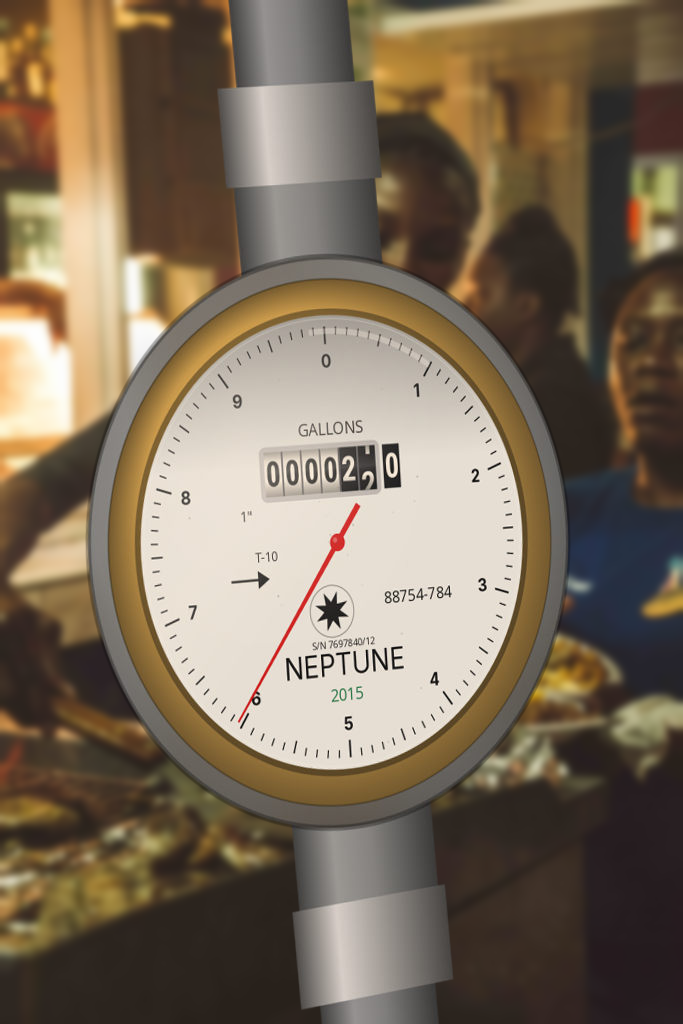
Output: gal 216.0
